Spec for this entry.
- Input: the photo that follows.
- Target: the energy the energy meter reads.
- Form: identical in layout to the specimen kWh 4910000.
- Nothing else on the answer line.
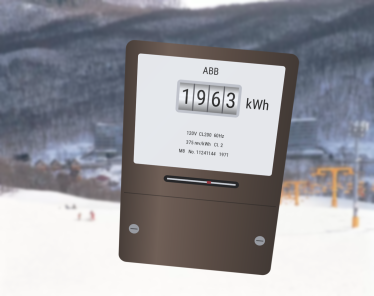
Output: kWh 1963
